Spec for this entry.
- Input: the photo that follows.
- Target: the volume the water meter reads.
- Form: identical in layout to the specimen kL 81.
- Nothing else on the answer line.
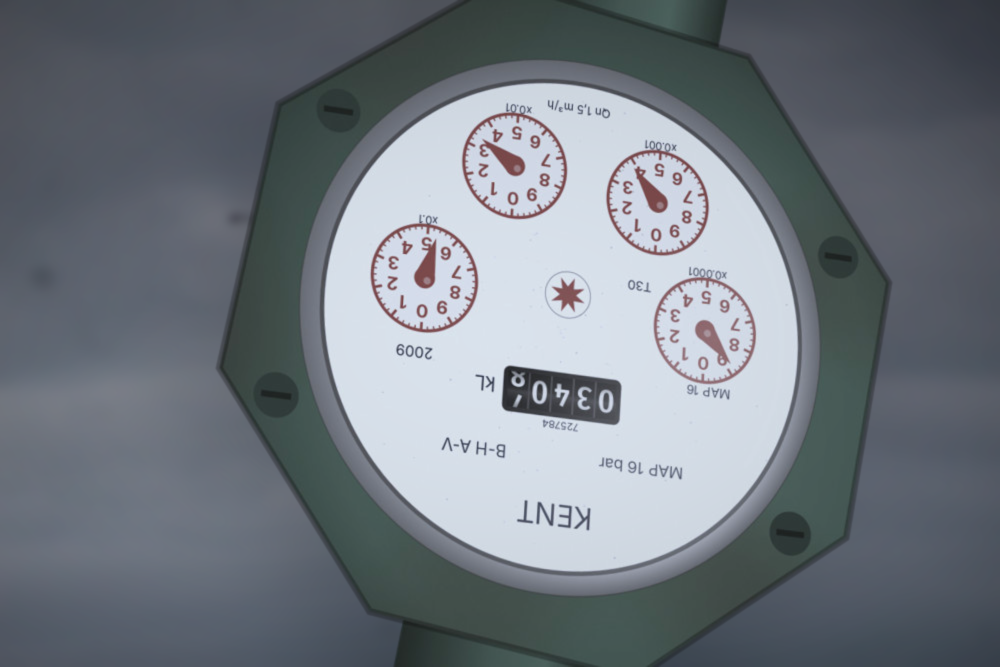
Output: kL 3407.5338
